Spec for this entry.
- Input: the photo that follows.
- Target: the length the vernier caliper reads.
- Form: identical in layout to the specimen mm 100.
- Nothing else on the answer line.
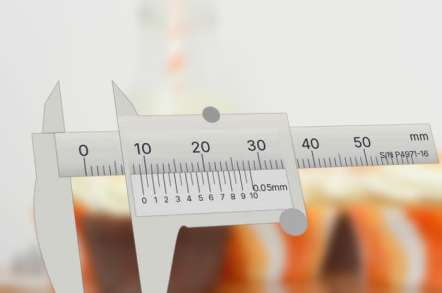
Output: mm 9.0
